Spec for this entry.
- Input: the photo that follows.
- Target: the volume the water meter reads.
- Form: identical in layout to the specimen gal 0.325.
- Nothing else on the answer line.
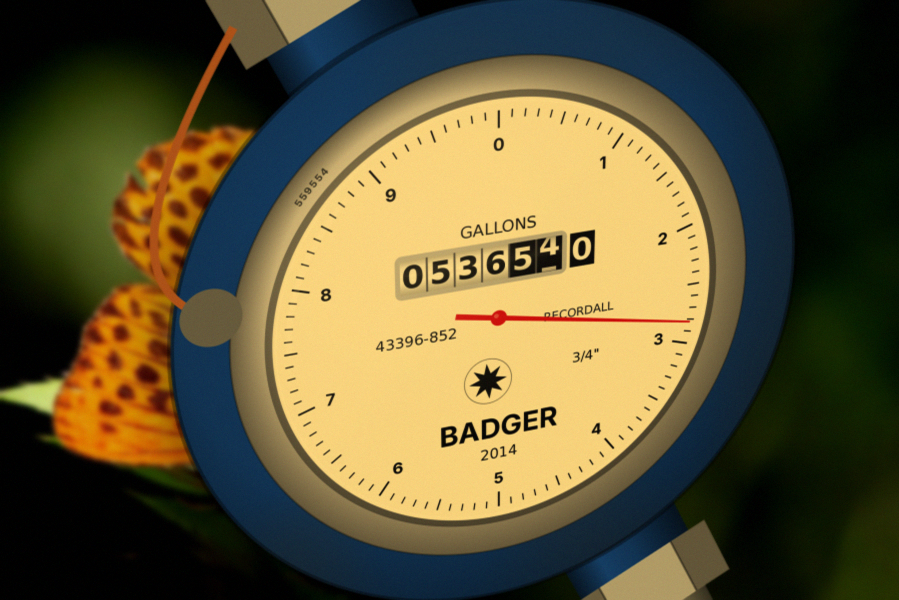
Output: gal 536542.8
